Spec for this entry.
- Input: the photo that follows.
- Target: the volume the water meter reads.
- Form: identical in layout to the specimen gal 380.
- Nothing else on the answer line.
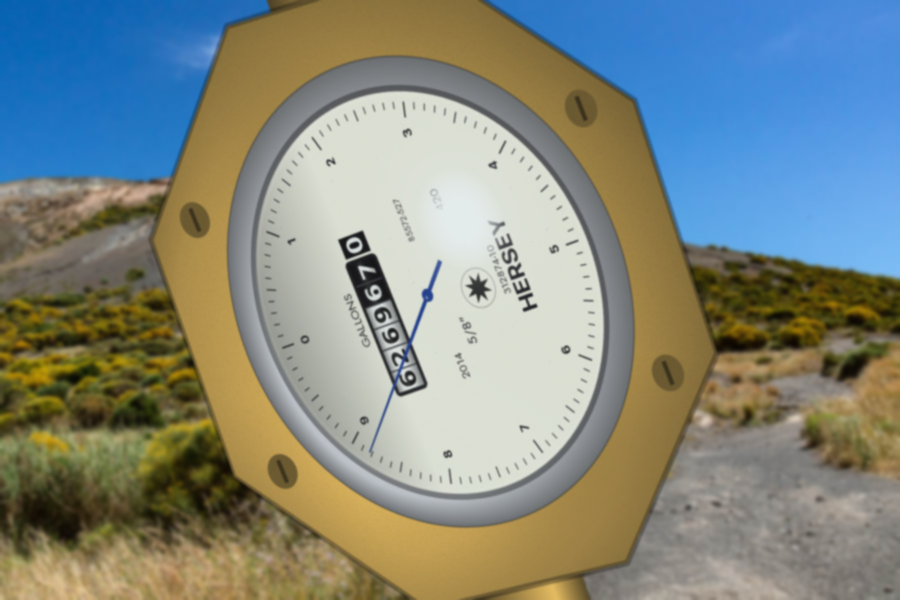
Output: gal 6269668.8
